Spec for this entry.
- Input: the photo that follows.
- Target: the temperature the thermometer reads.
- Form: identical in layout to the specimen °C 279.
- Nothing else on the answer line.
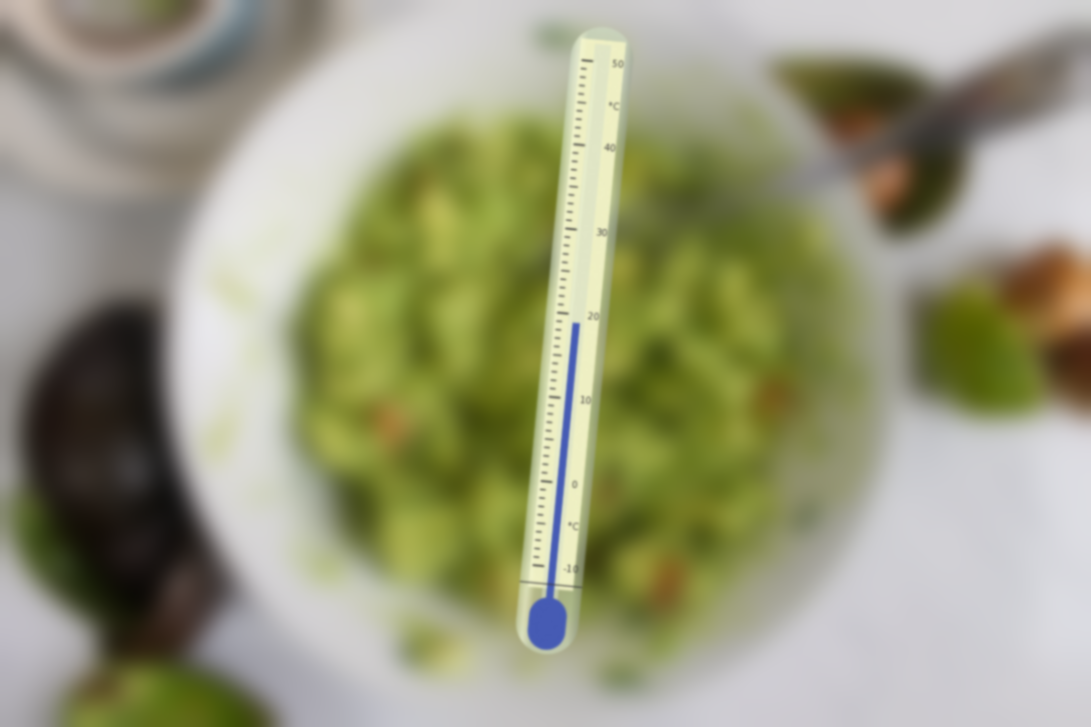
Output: °C 19
